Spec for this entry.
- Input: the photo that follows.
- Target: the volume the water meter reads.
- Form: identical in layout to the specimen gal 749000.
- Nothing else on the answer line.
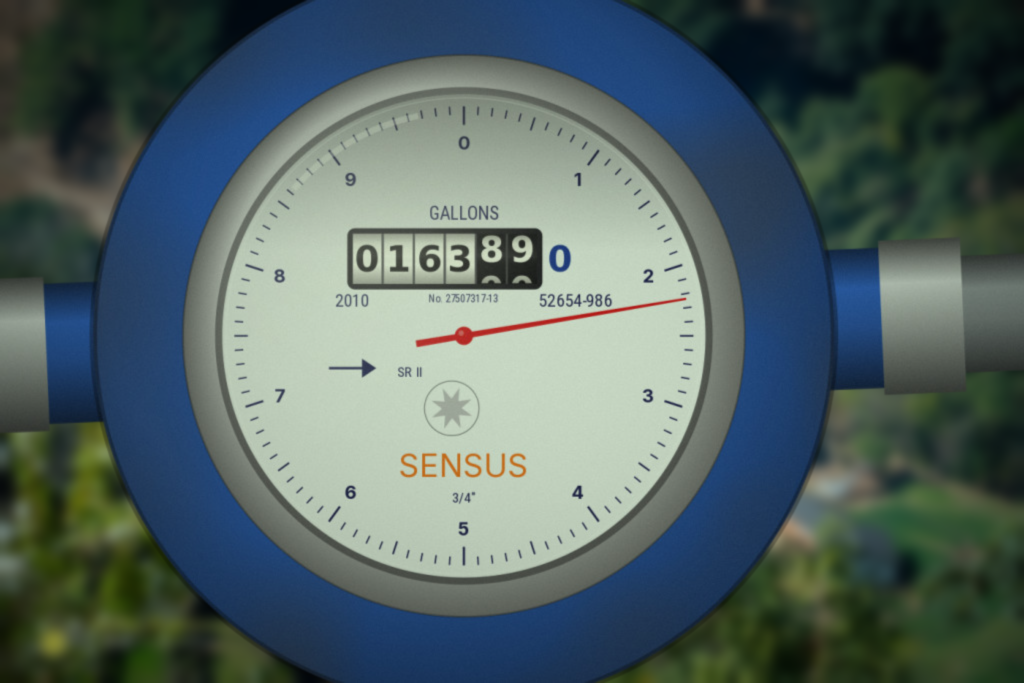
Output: gal 163892.2
